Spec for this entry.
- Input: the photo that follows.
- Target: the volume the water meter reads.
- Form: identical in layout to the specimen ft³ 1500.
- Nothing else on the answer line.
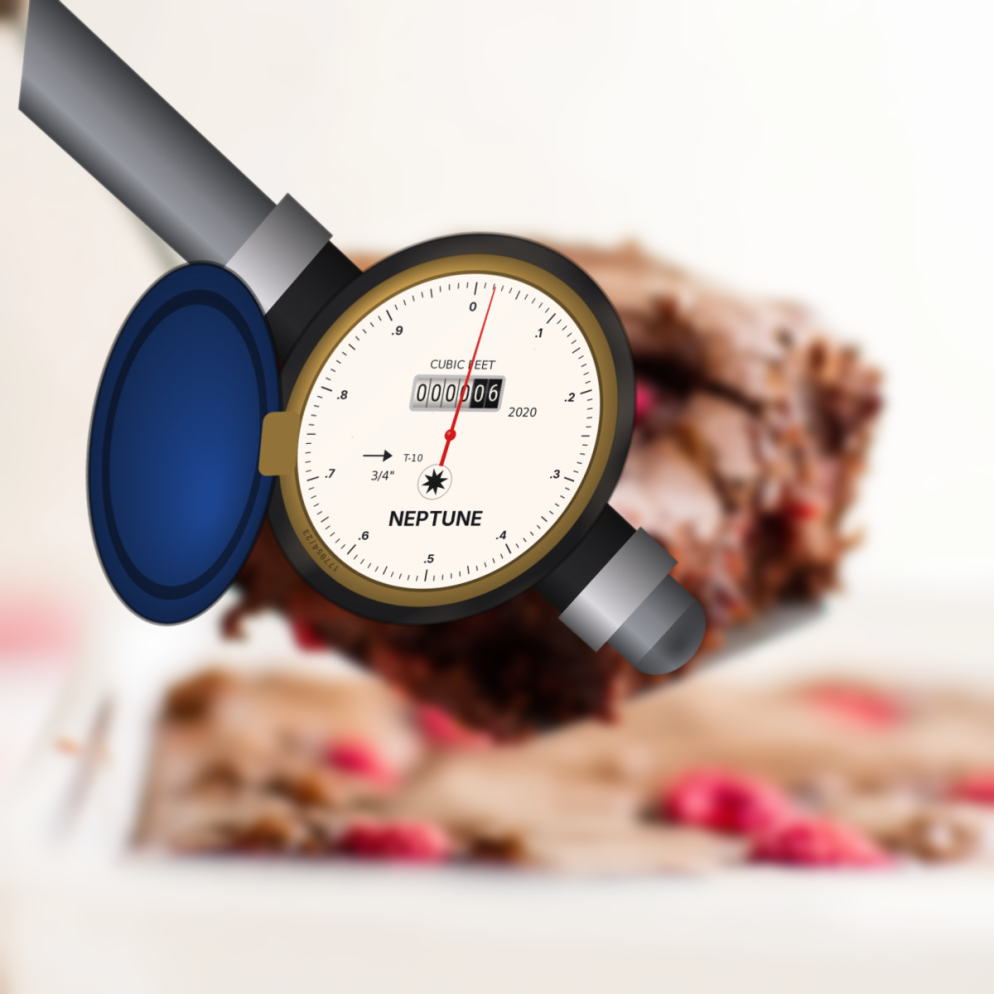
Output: ft³ 6.02
